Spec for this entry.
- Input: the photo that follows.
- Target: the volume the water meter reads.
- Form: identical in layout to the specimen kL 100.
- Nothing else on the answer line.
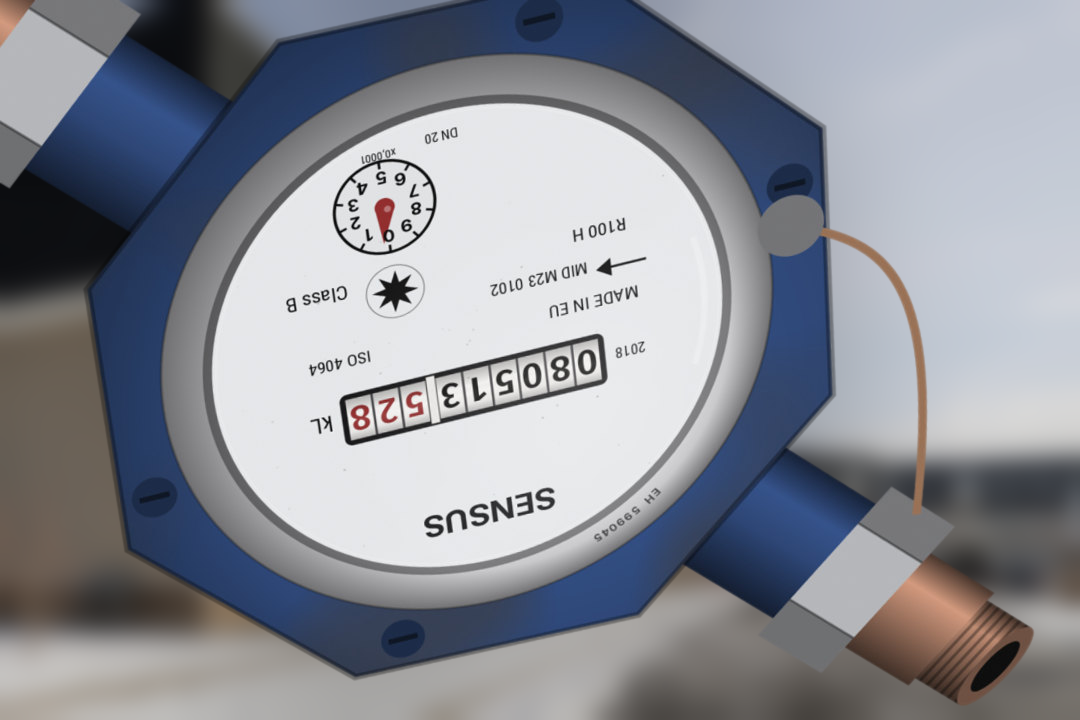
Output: kL 80513.5280
